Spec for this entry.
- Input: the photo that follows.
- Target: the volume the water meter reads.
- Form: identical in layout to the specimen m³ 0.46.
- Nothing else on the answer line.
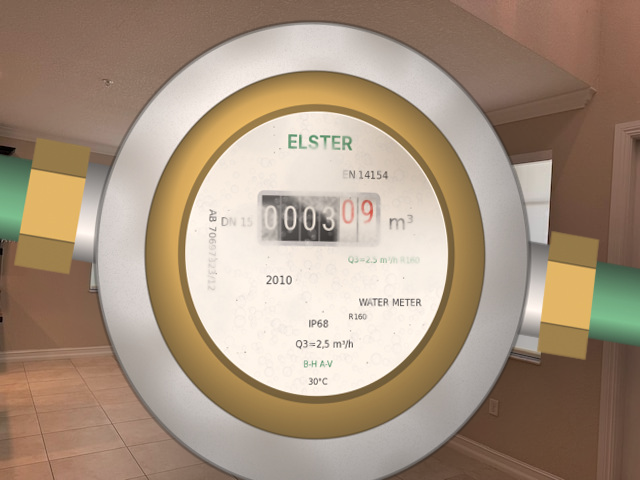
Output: m³ 3.09
